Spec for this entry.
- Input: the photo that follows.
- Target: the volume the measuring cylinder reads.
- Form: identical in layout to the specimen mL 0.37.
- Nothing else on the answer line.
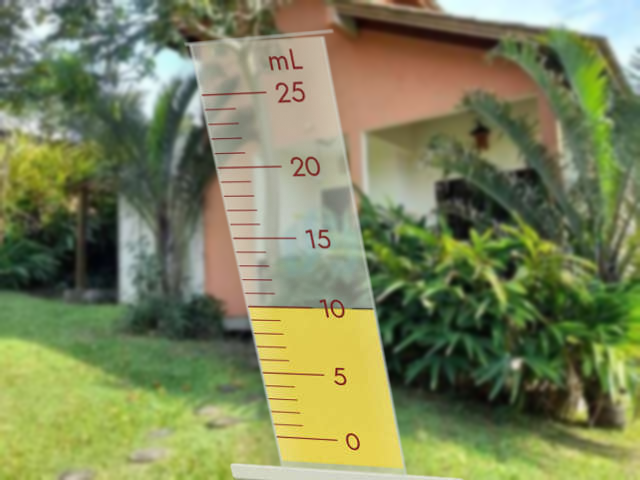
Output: mL 10
